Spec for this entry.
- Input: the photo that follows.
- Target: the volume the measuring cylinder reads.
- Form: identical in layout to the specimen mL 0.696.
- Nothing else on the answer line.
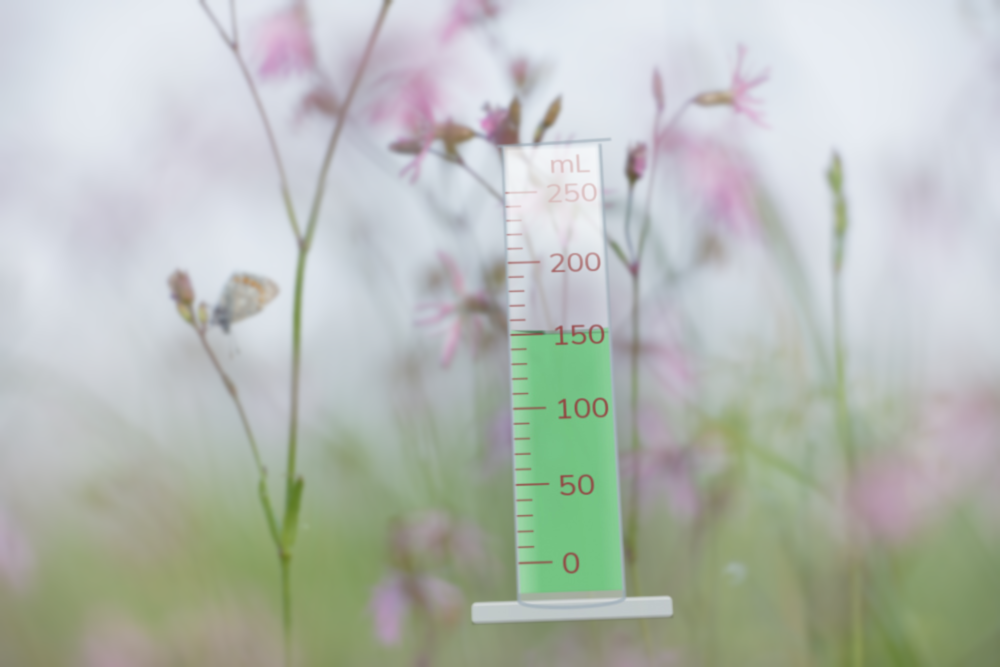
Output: mL 150
